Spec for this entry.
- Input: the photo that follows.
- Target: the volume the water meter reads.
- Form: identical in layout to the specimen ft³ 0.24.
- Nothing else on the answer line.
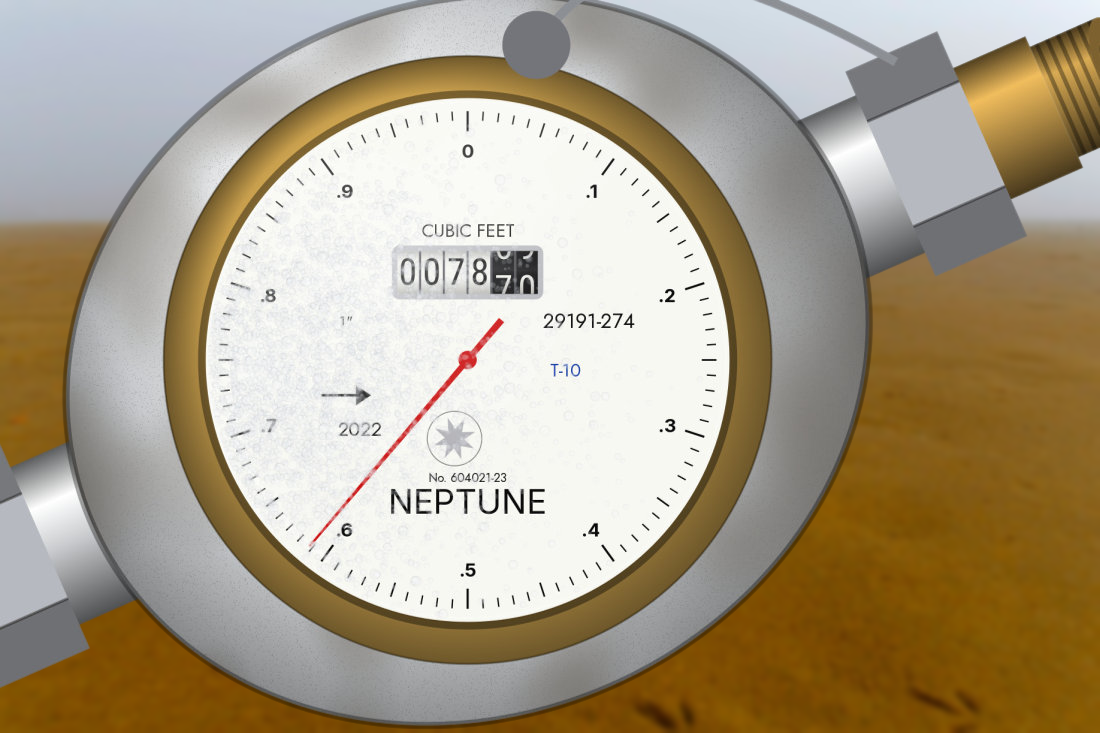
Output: ft³ 7869.61
